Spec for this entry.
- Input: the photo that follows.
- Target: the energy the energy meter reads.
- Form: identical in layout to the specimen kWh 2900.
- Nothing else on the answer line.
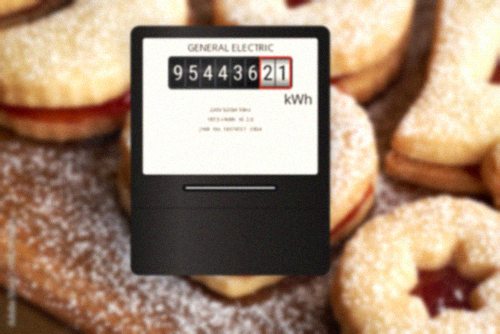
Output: kWh 954436.21
